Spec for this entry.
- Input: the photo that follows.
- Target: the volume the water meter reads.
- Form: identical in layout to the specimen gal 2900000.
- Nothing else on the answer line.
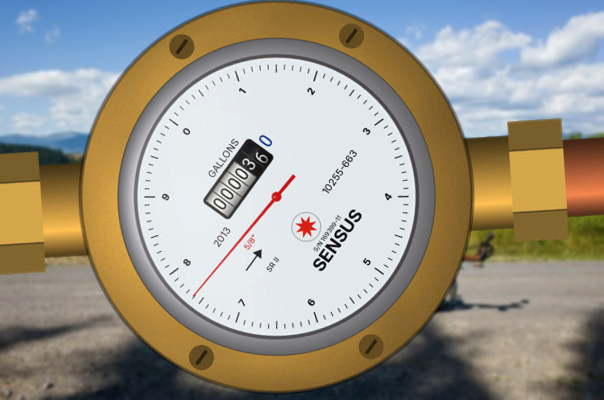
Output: gal 357.6
